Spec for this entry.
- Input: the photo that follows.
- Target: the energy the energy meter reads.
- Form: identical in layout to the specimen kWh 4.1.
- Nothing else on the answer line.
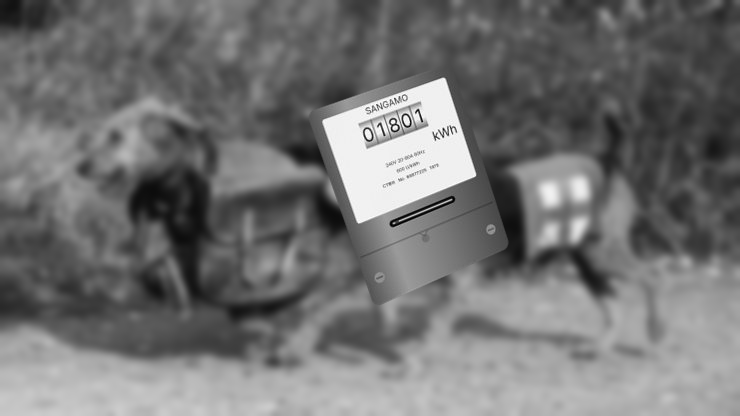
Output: kWh 1801
